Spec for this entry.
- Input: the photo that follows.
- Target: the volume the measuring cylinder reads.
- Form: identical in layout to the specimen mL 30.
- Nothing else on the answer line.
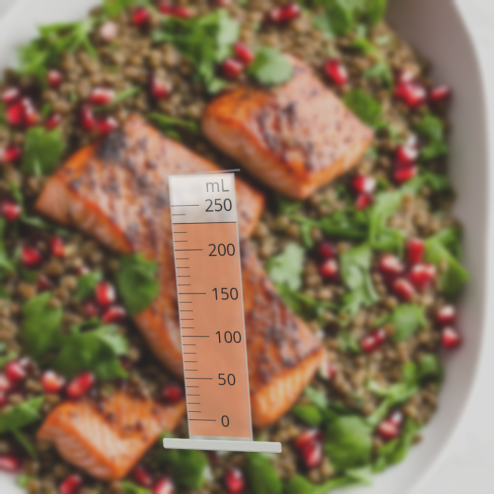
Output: mL 230
